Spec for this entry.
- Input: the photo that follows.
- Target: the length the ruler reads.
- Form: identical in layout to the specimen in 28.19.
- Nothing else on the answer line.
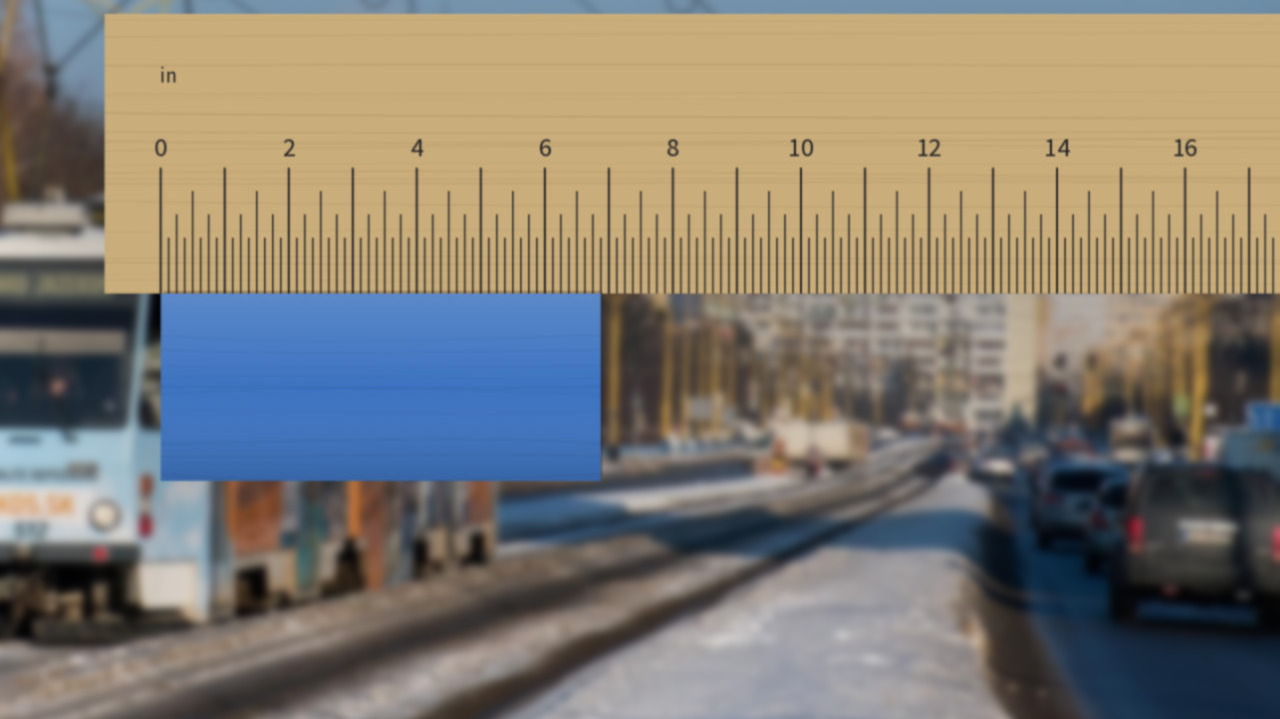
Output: in 6.875
